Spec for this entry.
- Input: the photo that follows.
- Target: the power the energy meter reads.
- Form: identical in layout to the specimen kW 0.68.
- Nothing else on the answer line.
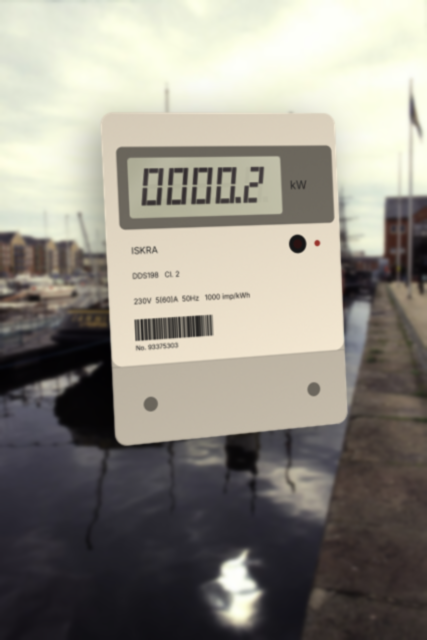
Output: kW 0.2
